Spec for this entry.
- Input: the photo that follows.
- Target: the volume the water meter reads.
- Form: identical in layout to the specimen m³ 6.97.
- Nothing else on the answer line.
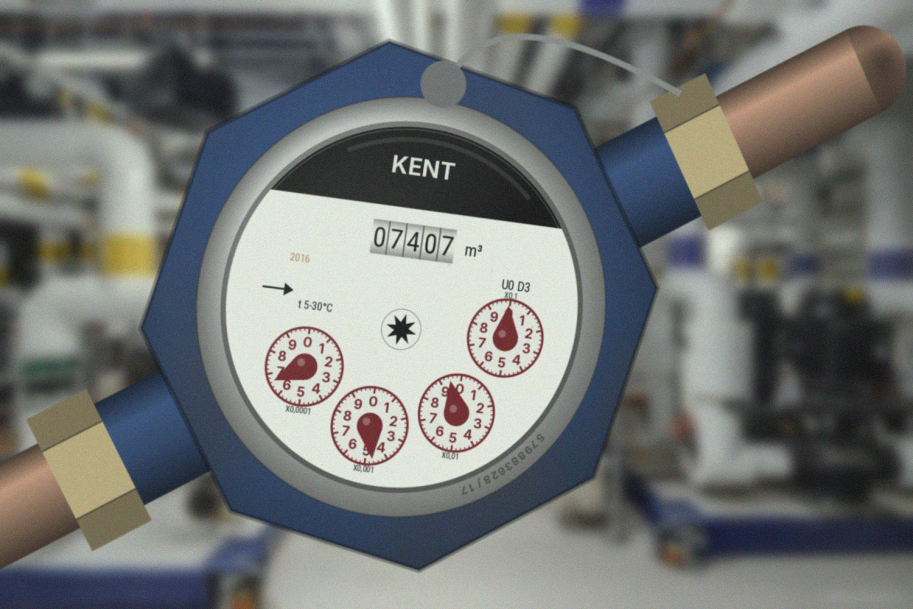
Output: m³ 7406.9946
